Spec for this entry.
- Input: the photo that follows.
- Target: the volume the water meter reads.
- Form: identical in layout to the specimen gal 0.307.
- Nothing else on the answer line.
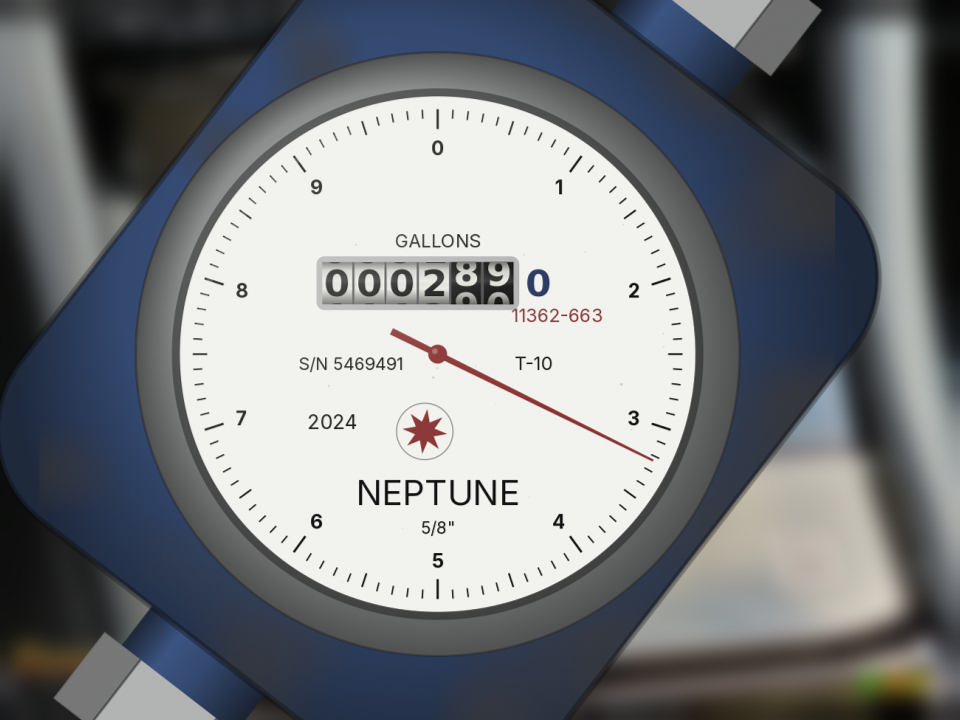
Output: gal 2893.2
